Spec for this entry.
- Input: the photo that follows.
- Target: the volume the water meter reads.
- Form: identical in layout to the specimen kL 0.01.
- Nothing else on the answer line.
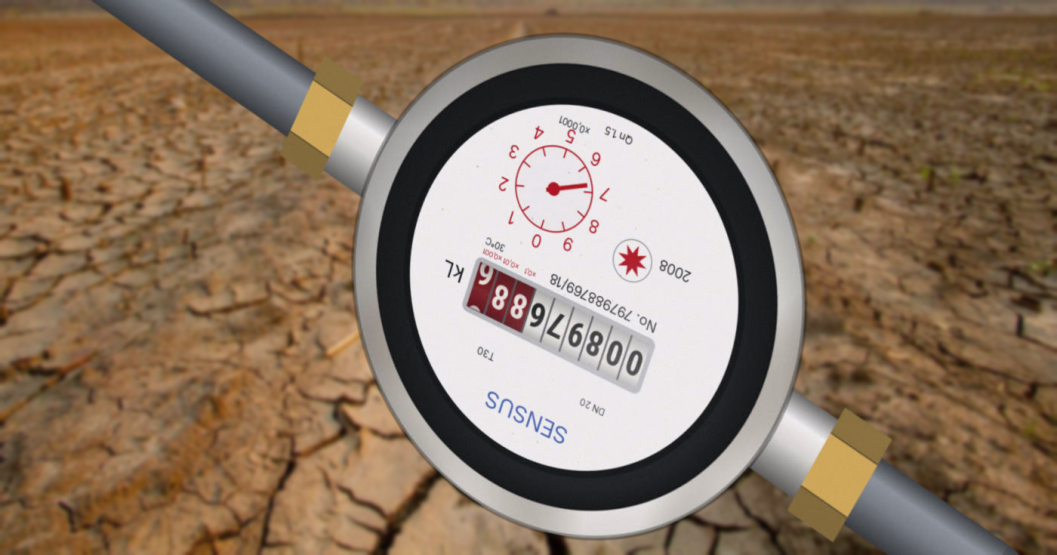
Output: kL 8976.8856
